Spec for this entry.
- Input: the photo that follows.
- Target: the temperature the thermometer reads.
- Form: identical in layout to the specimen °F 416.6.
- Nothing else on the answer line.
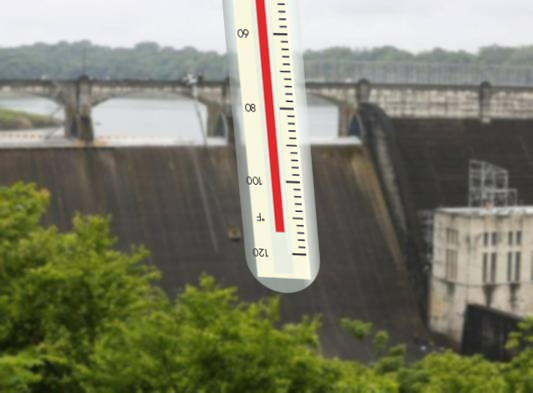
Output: °F 114
